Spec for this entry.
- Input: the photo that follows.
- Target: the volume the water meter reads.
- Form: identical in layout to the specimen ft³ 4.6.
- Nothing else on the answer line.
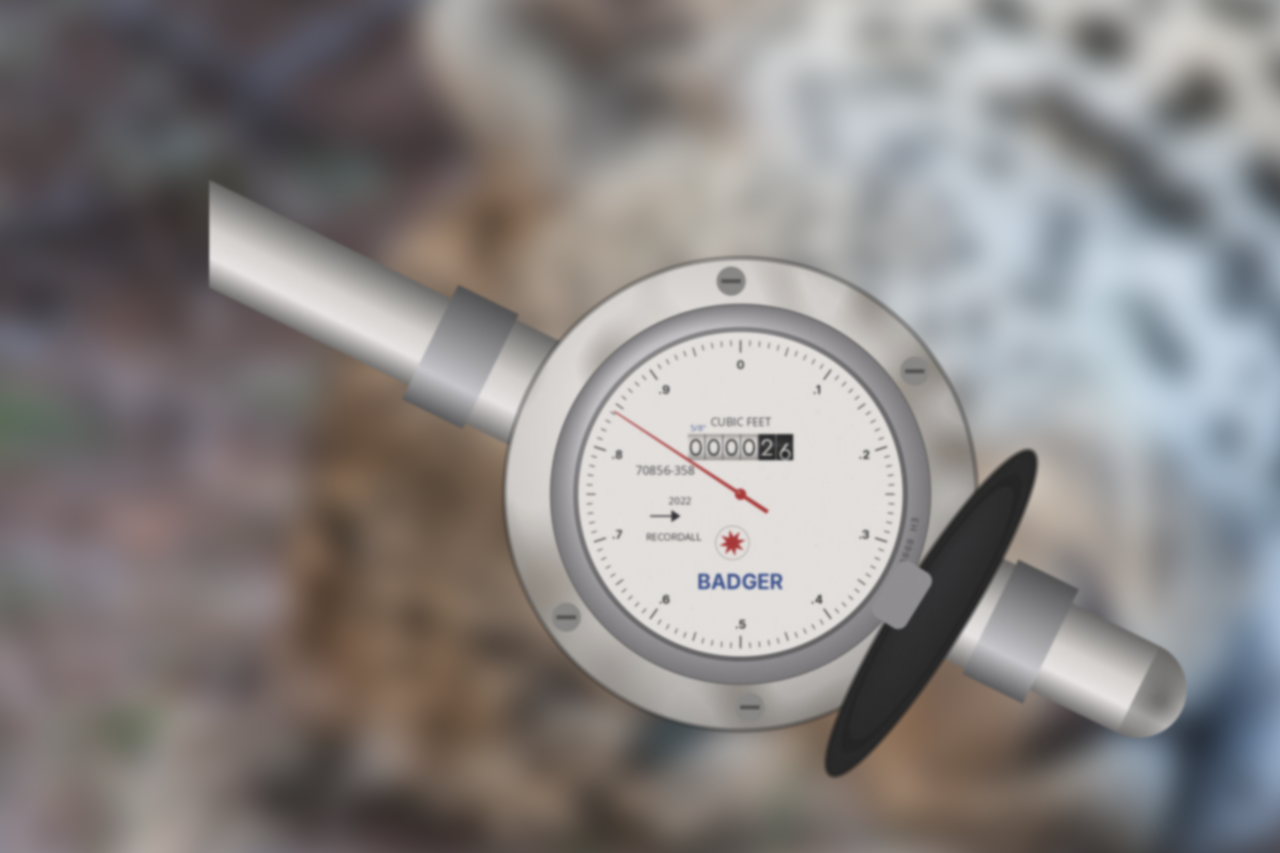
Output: ft³ 25.84
